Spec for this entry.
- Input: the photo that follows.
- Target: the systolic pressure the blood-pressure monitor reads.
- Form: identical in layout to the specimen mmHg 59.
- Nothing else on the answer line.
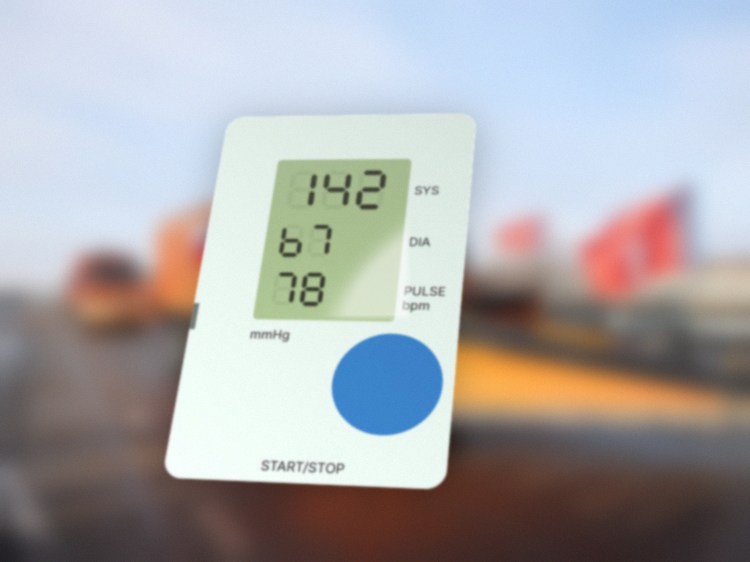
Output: mmHg 142
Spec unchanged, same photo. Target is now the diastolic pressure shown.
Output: mmHg 67
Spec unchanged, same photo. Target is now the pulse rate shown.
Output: bpm 78
